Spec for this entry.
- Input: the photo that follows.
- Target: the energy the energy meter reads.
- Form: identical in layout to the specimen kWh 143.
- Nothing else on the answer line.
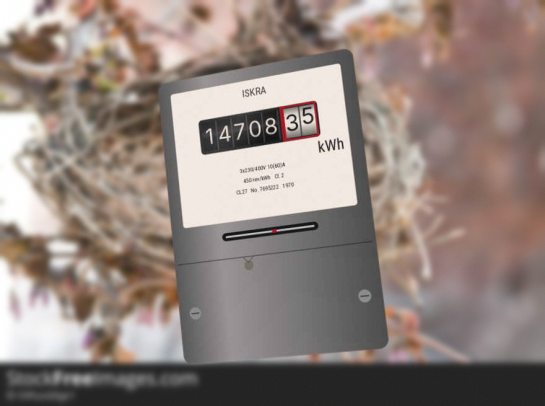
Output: kWh 14708.35
